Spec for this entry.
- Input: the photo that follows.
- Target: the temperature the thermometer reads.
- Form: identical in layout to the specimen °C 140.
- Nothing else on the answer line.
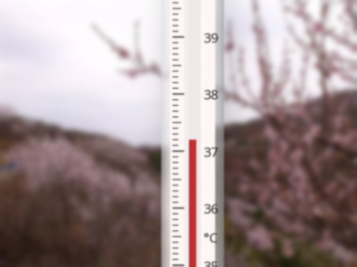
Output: °C 37.2
